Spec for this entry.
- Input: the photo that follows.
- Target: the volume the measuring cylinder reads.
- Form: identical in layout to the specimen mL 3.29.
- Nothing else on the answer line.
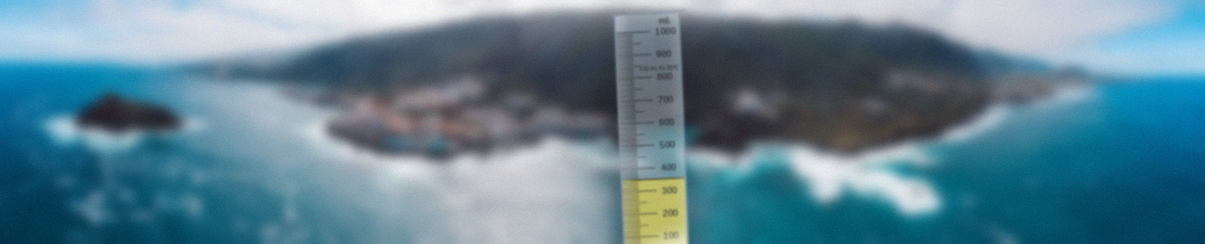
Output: mL 350
